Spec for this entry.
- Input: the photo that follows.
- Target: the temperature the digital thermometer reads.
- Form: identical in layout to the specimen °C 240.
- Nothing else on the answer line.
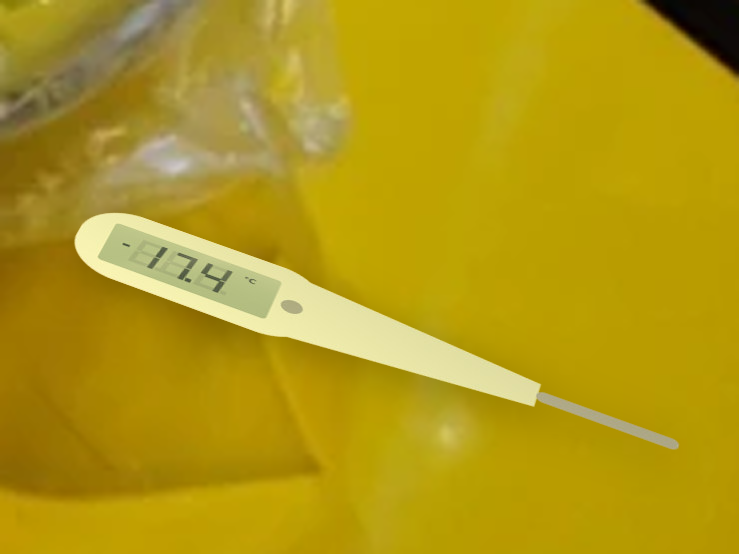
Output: °C -17.4
